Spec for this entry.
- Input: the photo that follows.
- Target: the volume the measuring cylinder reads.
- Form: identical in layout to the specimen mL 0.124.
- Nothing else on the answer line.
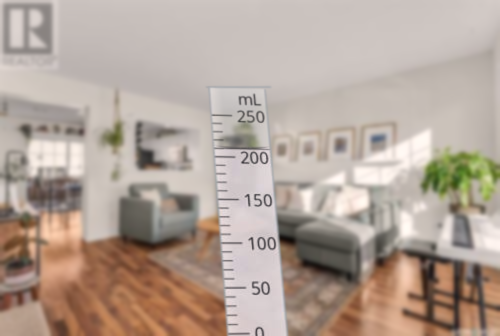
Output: mL 210
